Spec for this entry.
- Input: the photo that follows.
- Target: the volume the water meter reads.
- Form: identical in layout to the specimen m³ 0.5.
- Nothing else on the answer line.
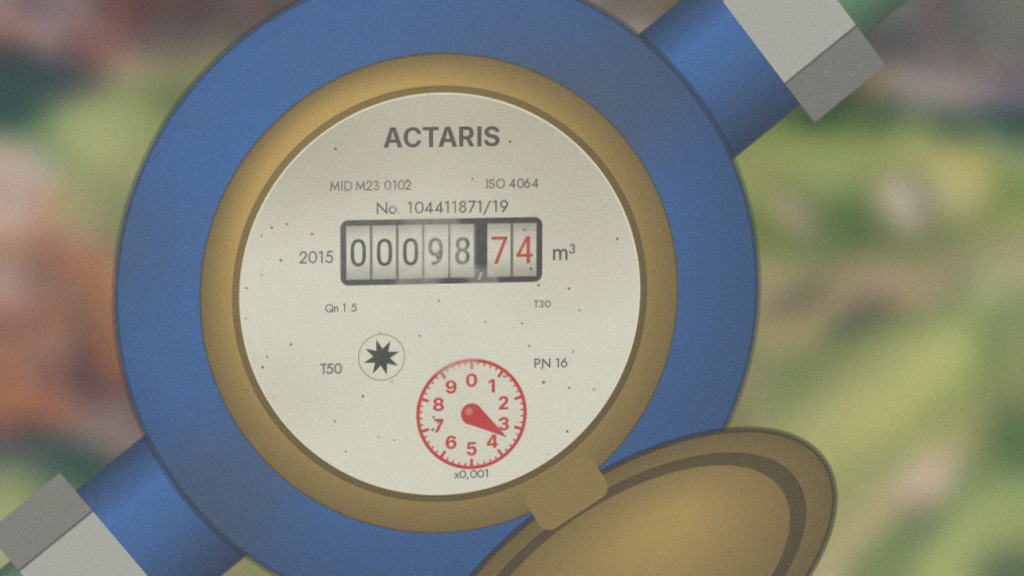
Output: m³ 98.743
